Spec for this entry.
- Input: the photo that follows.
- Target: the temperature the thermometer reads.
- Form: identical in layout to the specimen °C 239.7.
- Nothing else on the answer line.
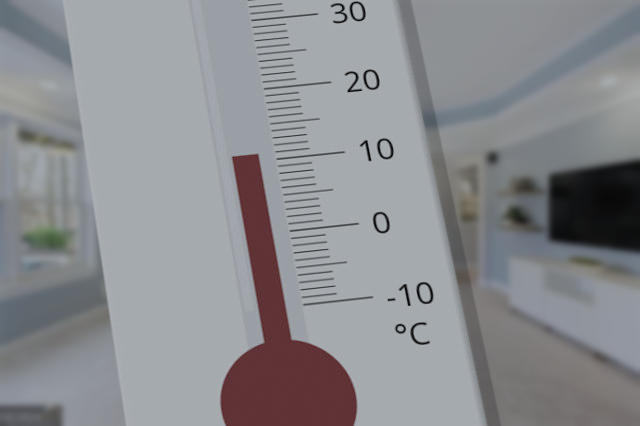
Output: °C 11
